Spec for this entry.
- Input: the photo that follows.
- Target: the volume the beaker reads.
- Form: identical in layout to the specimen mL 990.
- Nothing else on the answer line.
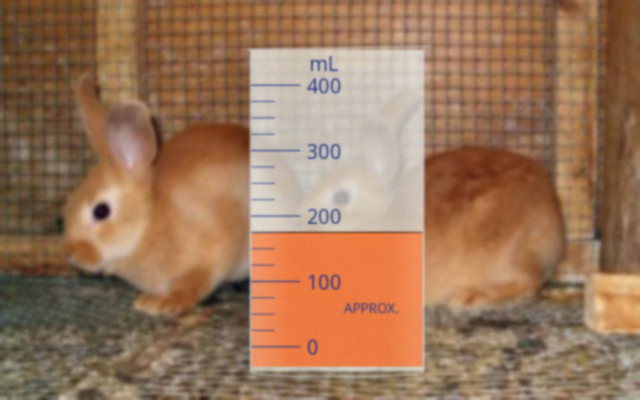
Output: mL 175
